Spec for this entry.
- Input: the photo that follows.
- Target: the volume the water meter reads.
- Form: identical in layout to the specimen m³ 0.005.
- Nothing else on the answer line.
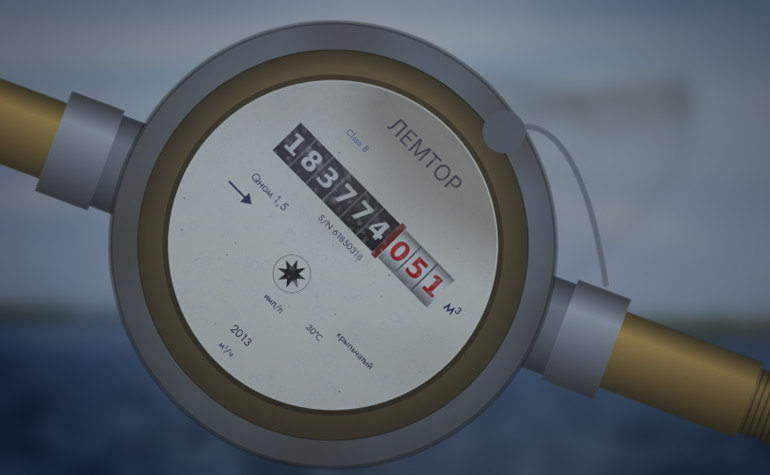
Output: m³ 183774.051
